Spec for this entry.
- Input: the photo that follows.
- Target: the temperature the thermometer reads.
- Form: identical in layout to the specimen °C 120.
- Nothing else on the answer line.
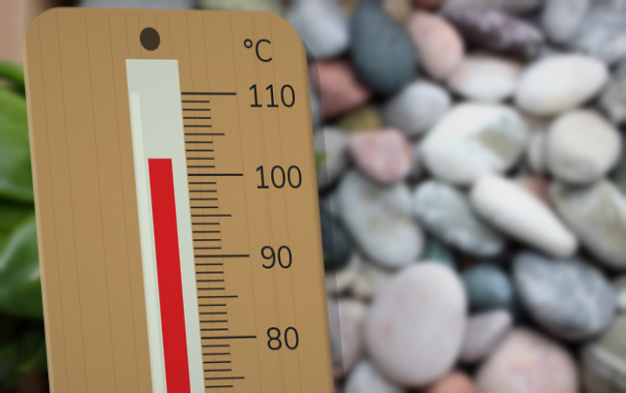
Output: °C 102
